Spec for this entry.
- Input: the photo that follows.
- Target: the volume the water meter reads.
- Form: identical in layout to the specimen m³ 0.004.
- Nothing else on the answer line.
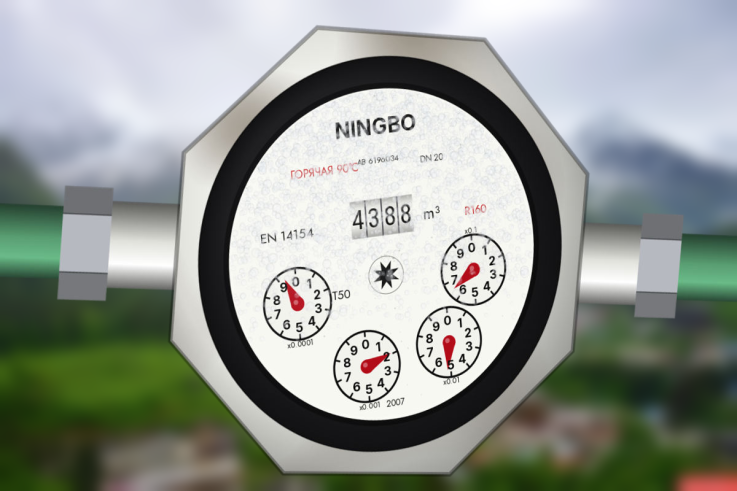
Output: m³ 4388.6519
